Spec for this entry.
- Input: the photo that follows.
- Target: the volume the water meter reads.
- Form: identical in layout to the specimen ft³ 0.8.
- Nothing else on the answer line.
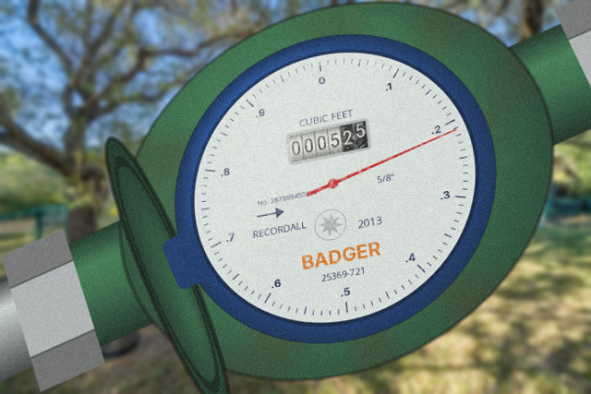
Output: ft³ 525.21
